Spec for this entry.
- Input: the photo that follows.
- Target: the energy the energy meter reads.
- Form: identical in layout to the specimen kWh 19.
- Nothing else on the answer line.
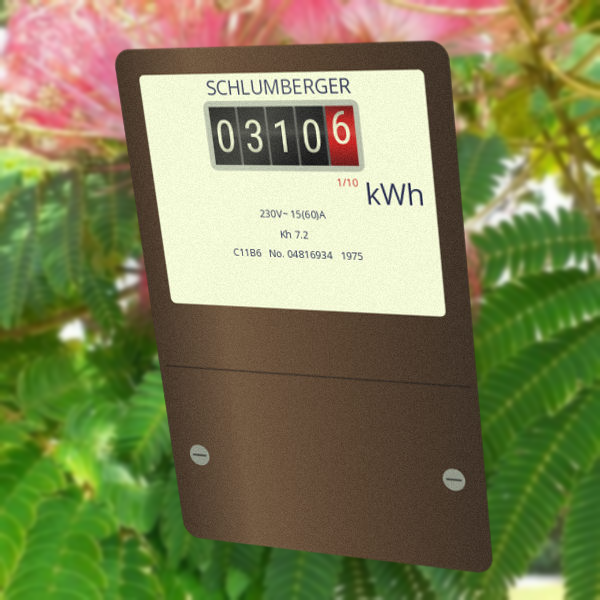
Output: kWh 310.6
